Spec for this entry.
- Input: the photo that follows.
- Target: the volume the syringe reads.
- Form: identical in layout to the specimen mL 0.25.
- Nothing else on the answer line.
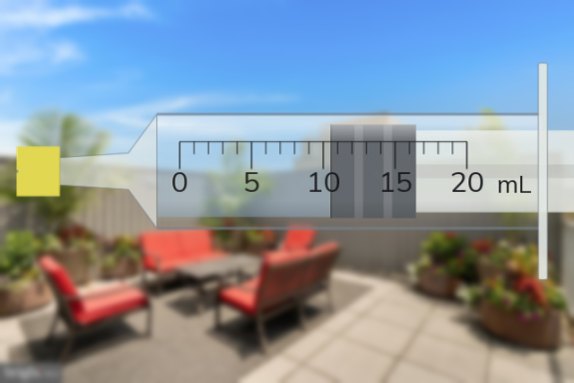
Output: mL 10.5
